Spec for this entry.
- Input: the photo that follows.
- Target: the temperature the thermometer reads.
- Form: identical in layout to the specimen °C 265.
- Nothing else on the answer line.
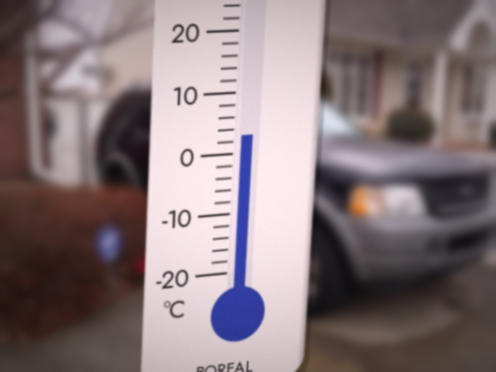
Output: °C 3
